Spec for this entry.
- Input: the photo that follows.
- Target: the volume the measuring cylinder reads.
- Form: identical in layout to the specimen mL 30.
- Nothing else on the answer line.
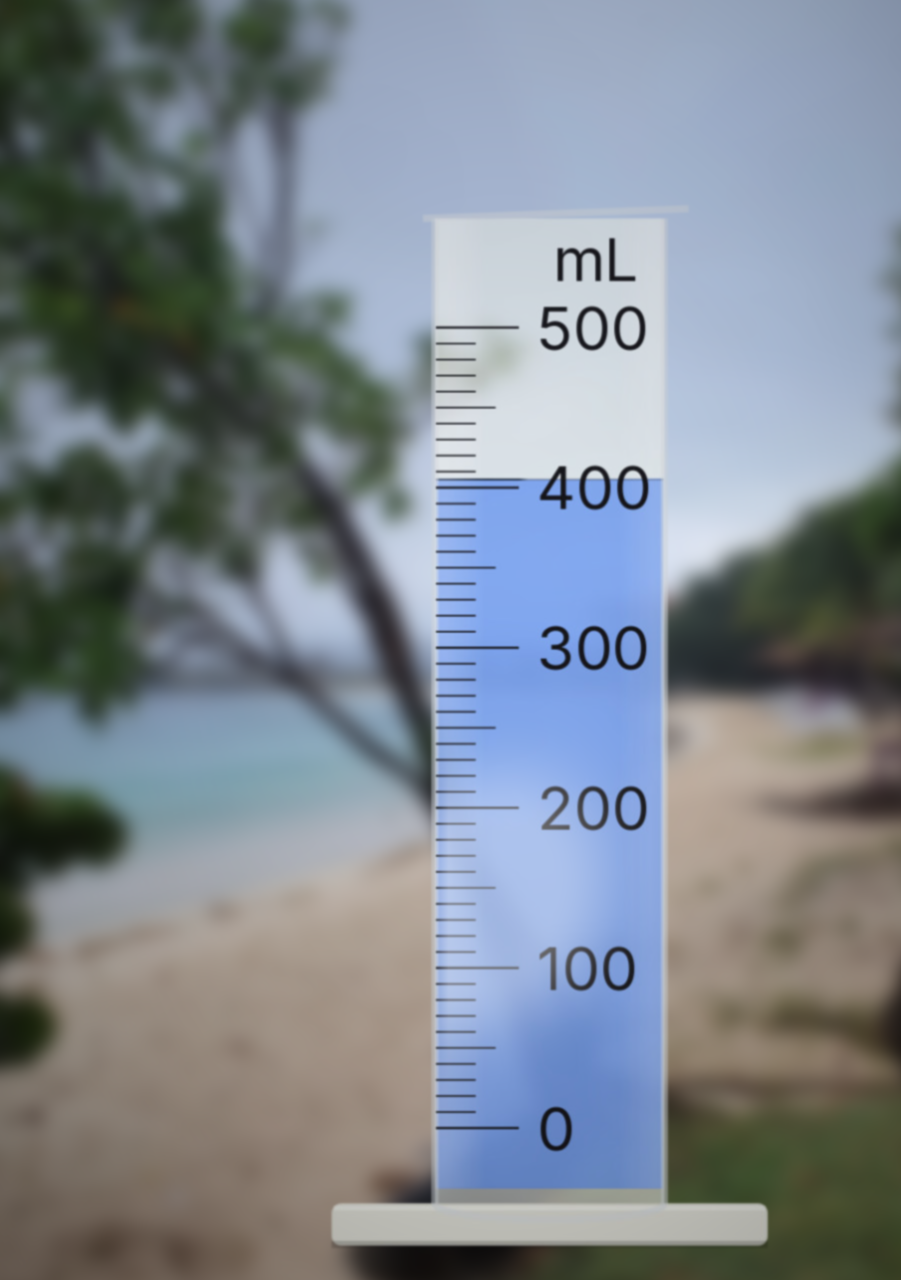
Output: mL 405
